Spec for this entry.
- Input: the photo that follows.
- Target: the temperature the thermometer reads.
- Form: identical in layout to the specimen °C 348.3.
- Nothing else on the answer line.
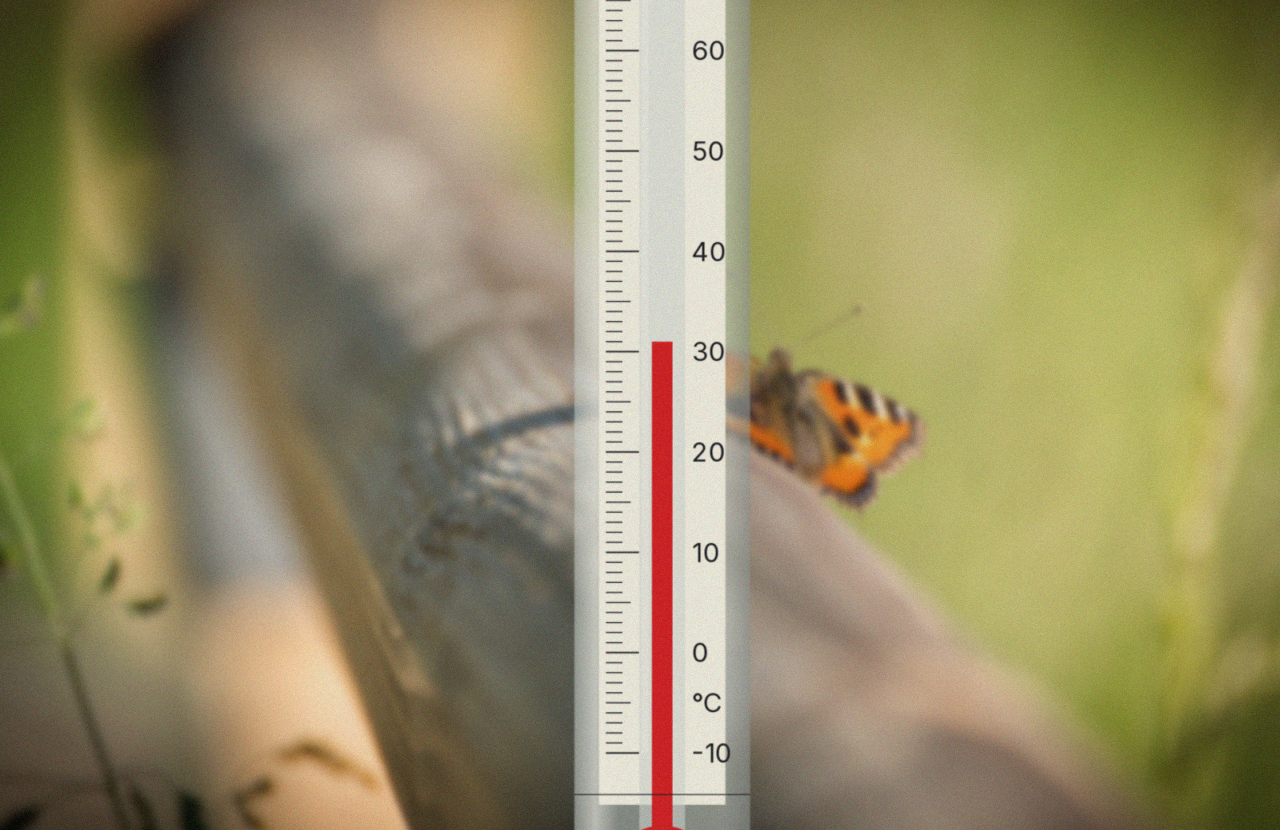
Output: °C 31
